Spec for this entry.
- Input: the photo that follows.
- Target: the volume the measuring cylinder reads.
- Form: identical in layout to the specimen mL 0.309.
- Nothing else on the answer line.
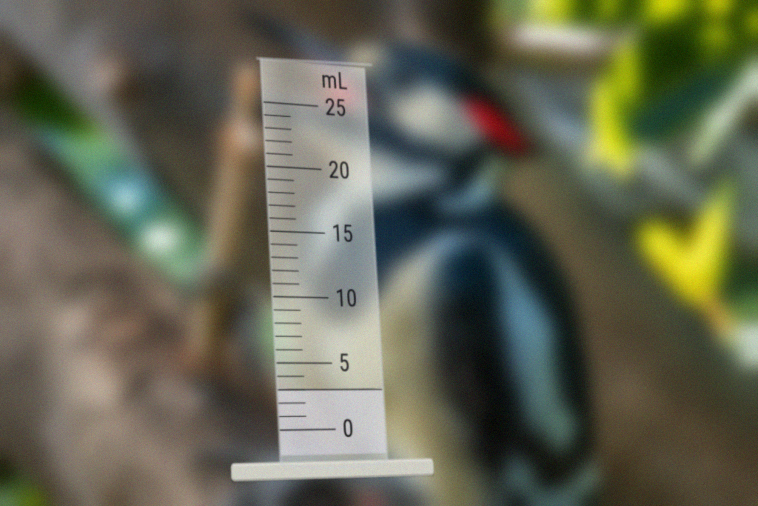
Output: mL 3
